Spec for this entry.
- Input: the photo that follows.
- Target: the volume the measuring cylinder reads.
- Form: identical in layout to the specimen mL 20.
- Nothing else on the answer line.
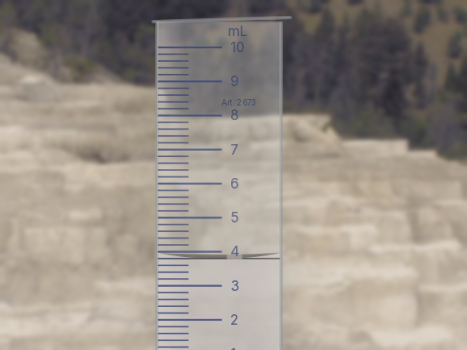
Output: mL 3.8
